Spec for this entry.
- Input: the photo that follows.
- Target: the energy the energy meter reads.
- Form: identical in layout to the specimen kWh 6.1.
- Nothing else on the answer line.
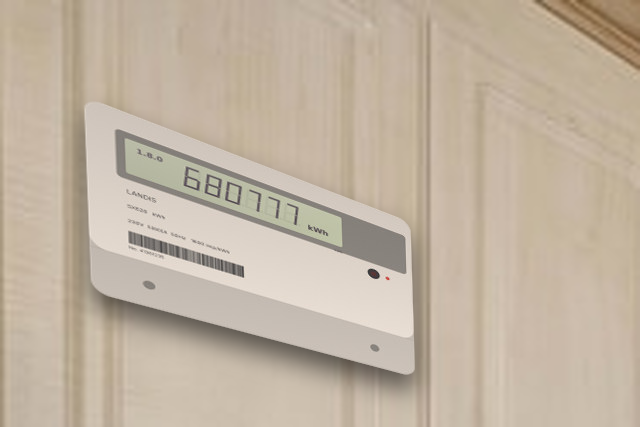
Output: kWh 680777
